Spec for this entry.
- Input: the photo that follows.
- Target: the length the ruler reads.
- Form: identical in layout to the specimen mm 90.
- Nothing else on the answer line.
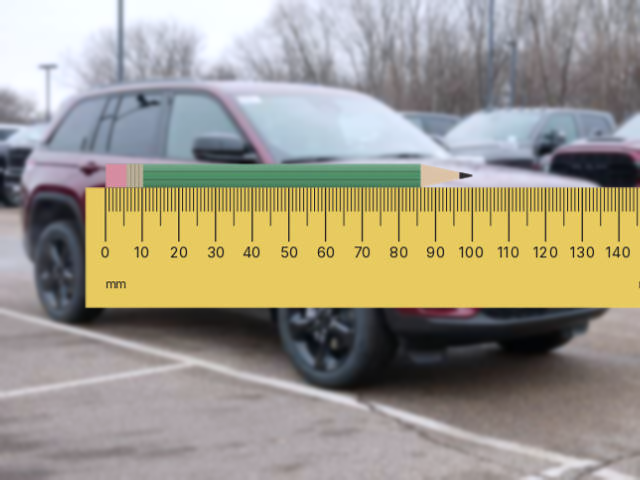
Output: mm 100
